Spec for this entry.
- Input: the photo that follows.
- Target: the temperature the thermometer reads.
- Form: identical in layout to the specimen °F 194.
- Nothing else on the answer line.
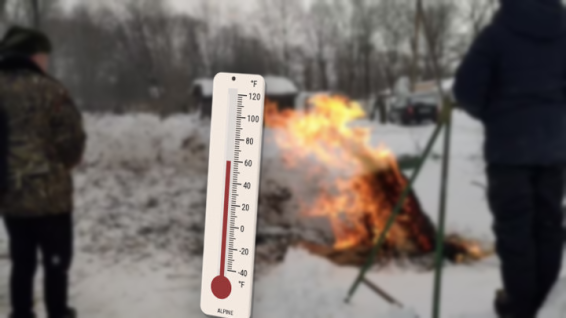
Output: °F 60
